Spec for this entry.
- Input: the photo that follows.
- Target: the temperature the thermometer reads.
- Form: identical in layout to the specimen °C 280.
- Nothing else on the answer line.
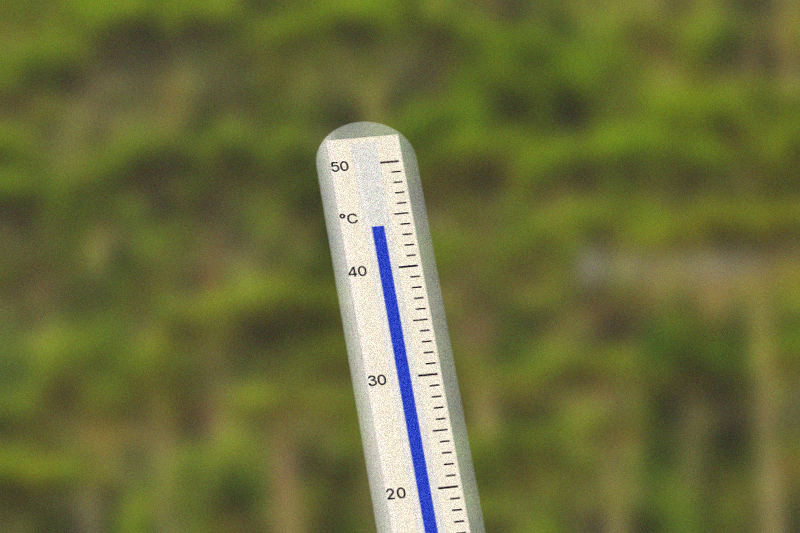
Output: °C 44
